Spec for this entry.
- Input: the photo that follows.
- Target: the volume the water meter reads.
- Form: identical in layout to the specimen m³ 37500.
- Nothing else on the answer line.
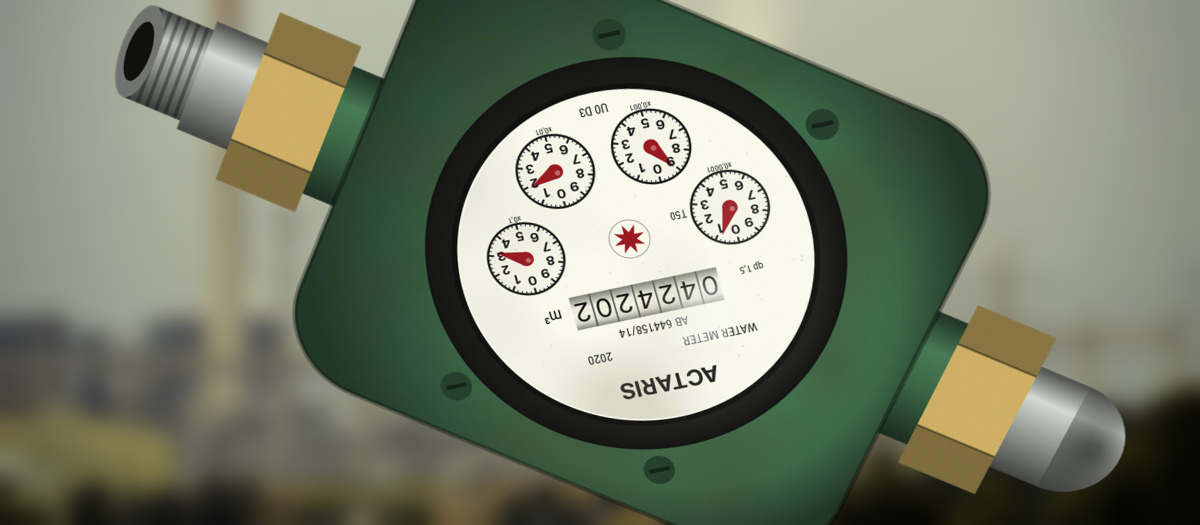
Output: m³ 424202.3190
